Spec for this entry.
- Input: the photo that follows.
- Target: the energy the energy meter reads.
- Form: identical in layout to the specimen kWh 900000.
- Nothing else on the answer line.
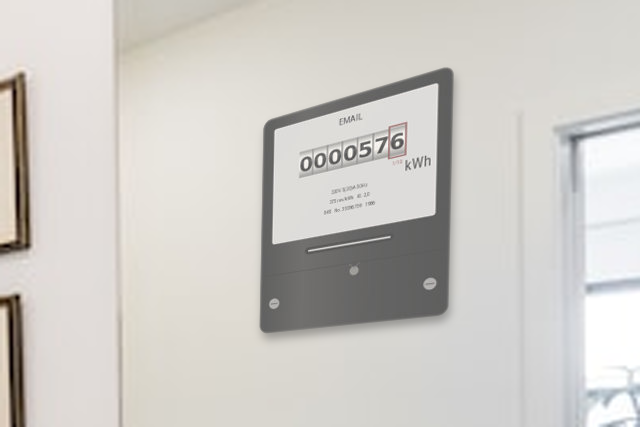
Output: kWh 57.6
